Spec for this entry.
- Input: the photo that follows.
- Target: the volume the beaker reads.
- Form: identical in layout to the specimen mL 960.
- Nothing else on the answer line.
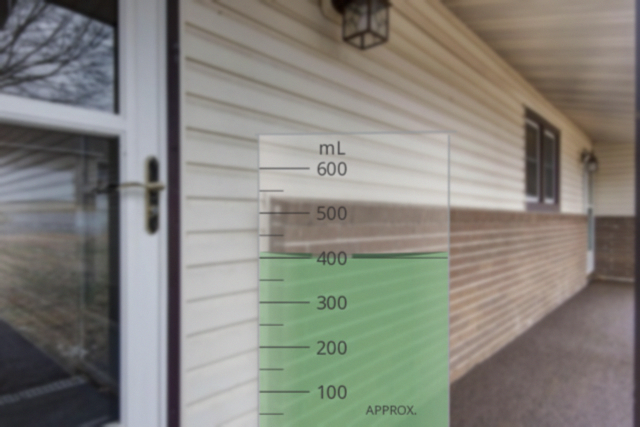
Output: mL 400
